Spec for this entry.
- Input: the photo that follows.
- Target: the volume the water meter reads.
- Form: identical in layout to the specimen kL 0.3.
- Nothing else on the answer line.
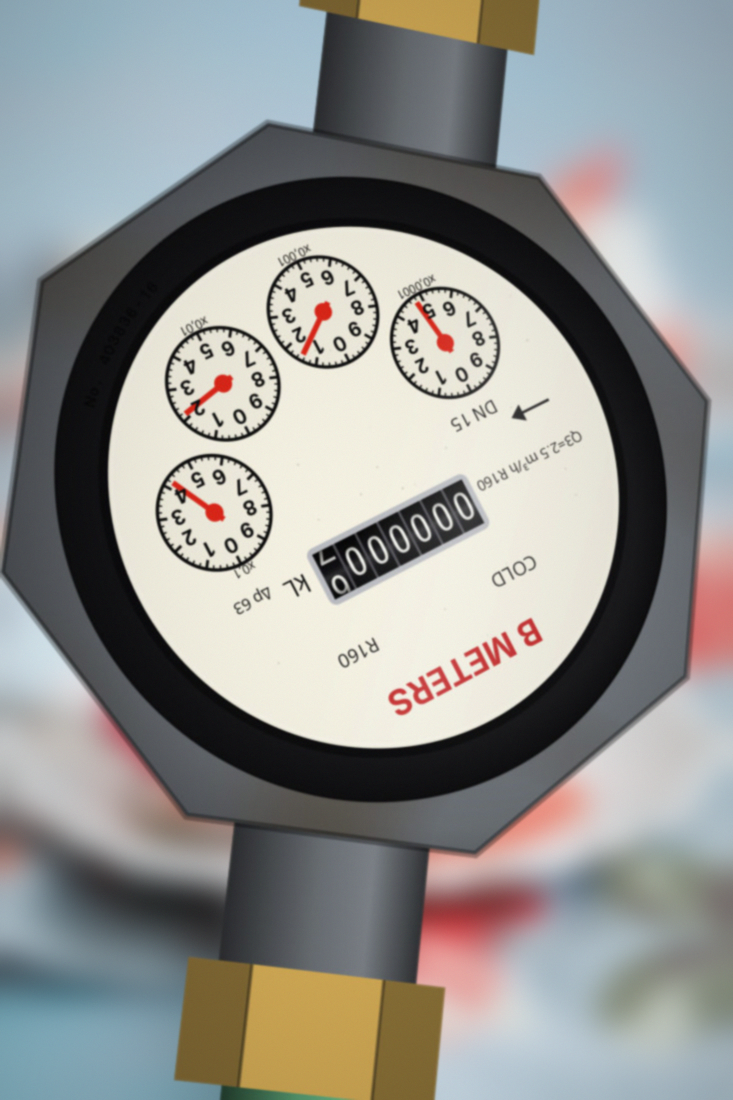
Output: kL 6.4214
